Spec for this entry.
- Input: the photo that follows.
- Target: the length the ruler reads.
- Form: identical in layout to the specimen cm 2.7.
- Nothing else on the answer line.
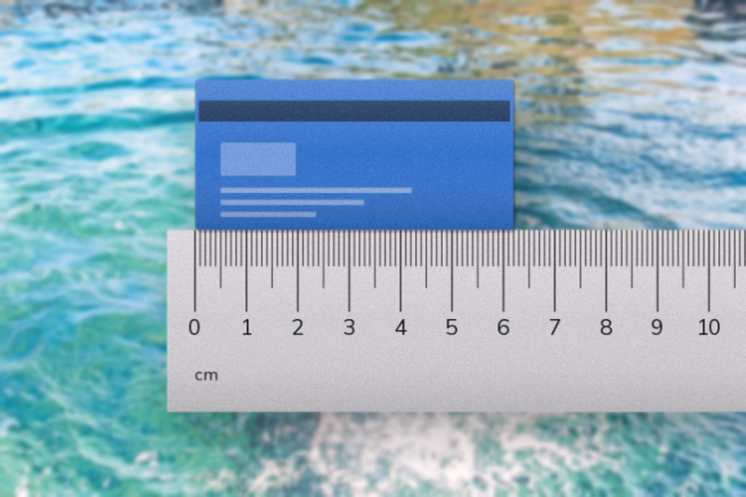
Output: cm 6.2
